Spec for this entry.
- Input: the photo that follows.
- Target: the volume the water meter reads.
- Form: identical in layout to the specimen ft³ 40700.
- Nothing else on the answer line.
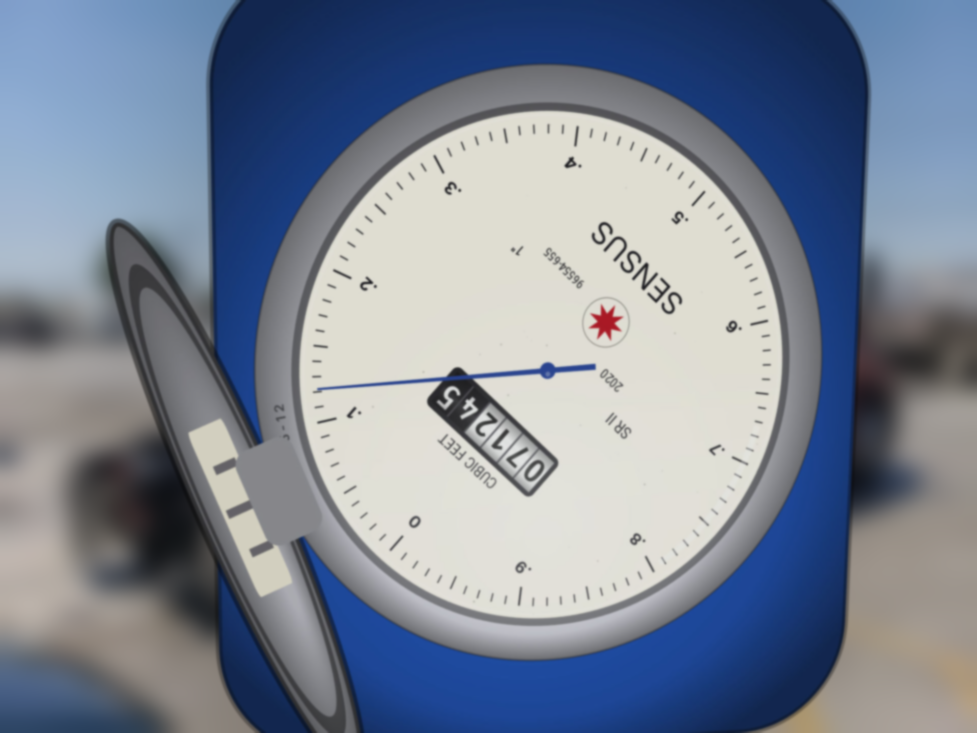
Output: ft³ 71245.12
